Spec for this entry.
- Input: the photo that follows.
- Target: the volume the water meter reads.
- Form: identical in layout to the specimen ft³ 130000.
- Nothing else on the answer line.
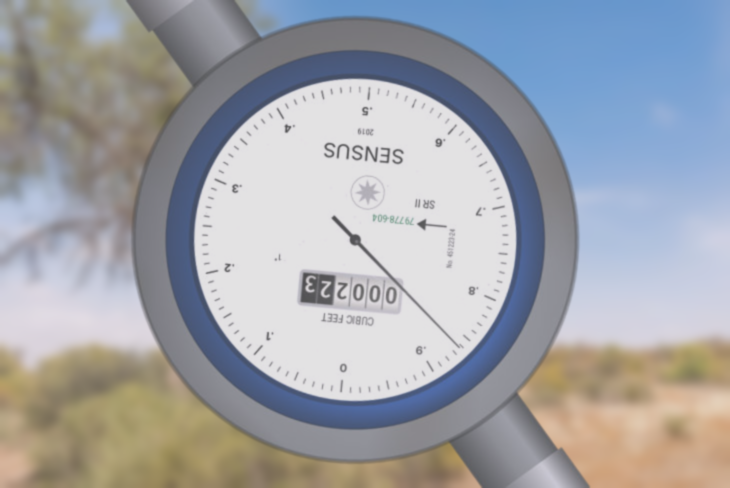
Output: ft³ 222.86
